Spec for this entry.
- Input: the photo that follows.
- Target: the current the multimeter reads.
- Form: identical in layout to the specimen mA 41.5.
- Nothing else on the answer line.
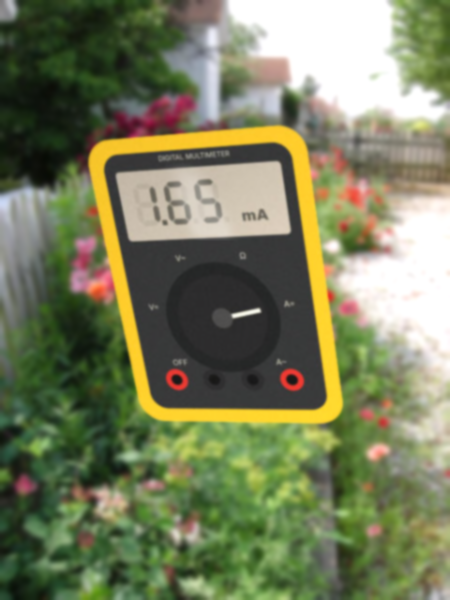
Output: mA 1.65
